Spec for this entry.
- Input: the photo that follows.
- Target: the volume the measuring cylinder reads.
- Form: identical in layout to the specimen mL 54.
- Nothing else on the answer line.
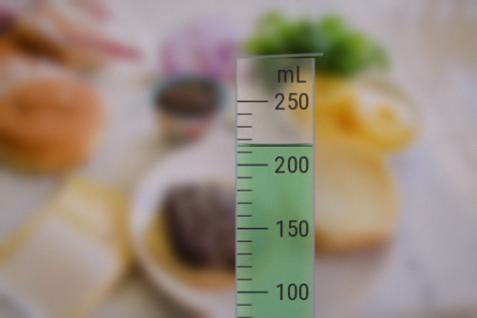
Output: mL 215
